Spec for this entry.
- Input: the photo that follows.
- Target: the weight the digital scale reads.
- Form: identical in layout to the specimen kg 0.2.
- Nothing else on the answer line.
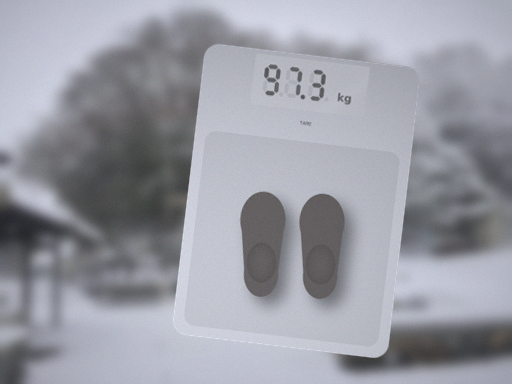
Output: kg 97.3
